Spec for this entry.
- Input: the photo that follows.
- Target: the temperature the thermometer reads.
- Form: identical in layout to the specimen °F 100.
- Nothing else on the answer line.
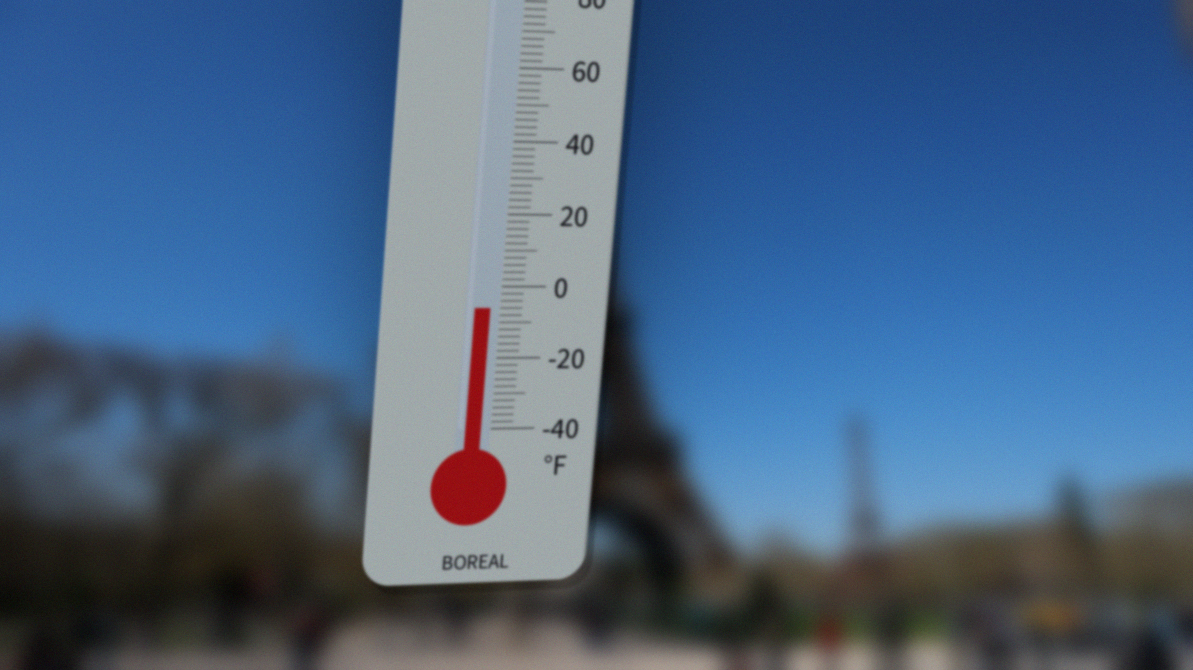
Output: °F -6
